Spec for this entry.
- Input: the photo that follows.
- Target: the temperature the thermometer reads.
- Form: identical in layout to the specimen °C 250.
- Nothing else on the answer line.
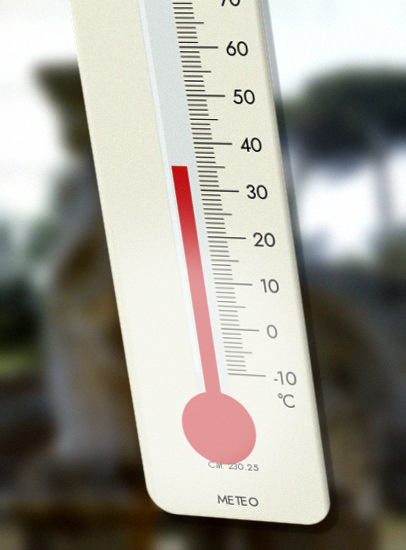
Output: °C 35
